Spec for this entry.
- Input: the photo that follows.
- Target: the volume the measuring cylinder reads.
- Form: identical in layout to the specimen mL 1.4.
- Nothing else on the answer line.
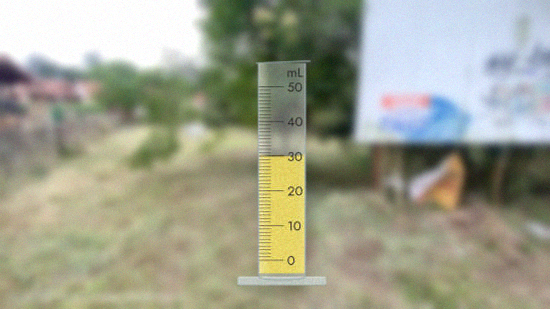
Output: mL 30
